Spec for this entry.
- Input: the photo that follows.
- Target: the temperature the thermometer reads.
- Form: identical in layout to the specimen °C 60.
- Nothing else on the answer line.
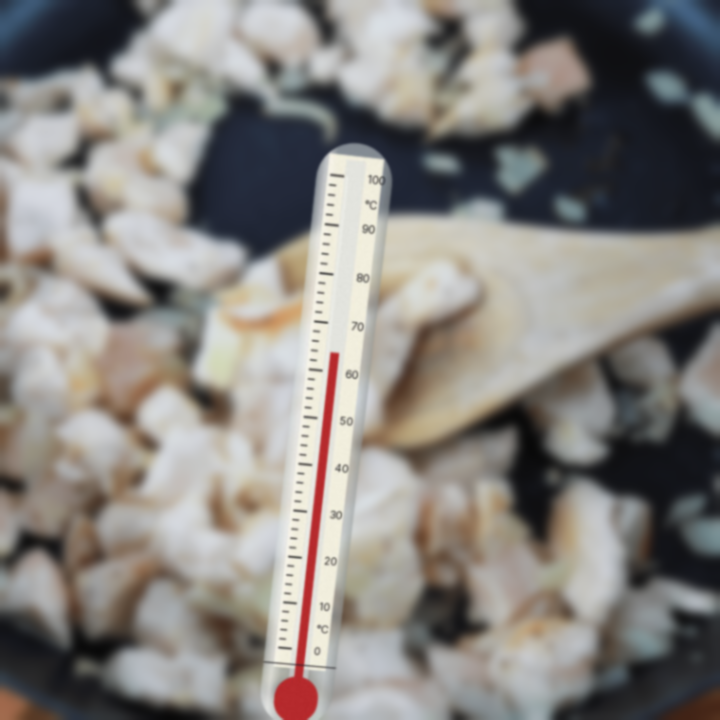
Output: °C 64
